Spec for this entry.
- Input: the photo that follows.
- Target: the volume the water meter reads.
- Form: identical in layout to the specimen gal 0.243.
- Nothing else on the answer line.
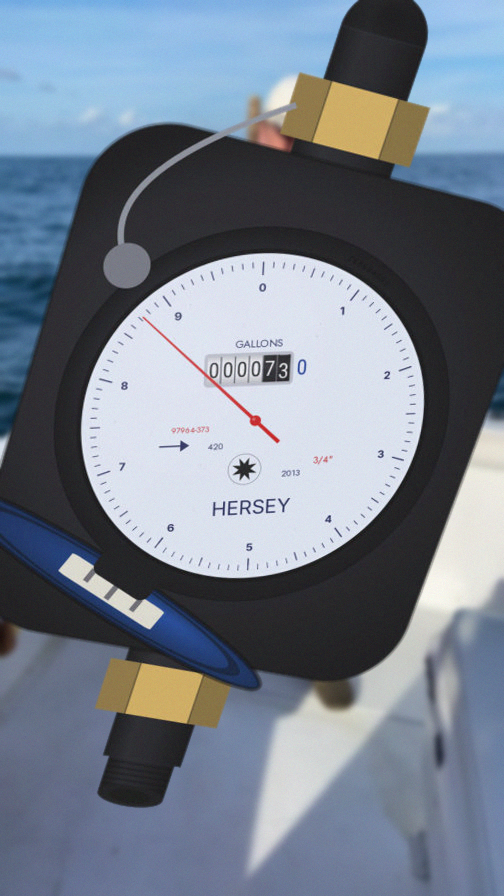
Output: gal 728.7
